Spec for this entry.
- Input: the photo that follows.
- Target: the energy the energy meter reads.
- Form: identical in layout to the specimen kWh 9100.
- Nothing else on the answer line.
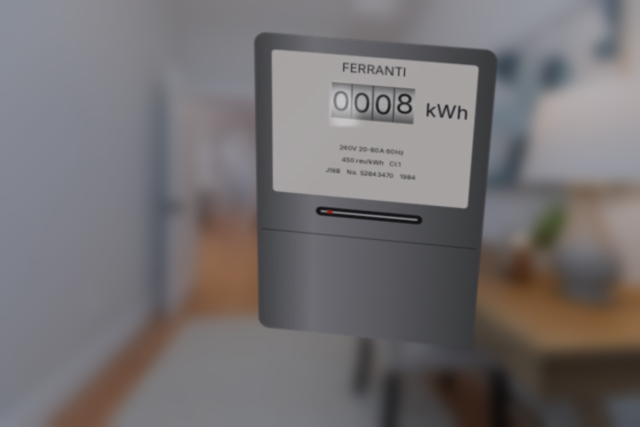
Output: kWh 8
